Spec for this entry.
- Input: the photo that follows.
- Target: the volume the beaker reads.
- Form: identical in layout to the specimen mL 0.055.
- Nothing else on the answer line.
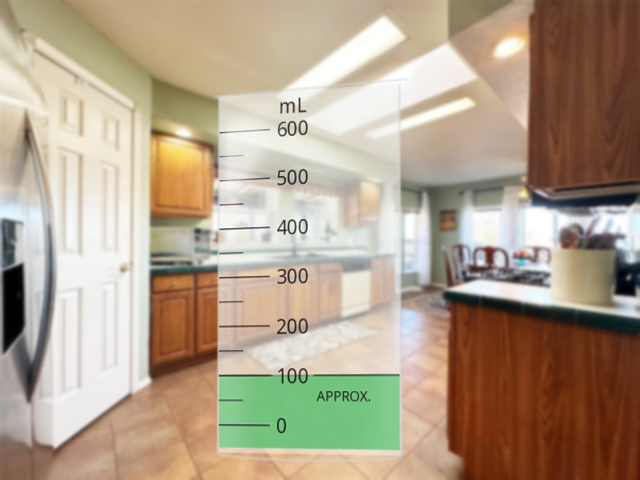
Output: mL 100
